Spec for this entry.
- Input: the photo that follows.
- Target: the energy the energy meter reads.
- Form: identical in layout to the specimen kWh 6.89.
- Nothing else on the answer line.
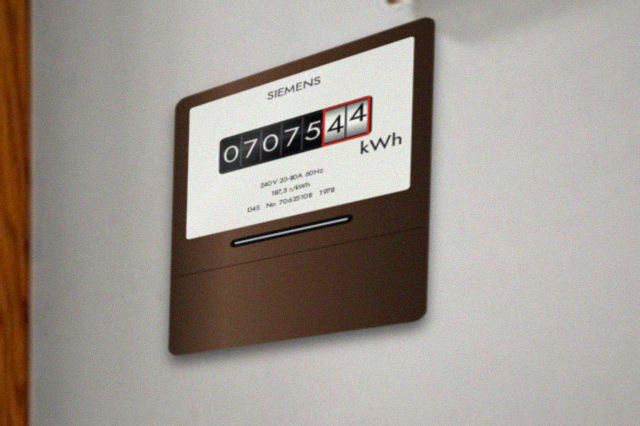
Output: kWh 7075.44
